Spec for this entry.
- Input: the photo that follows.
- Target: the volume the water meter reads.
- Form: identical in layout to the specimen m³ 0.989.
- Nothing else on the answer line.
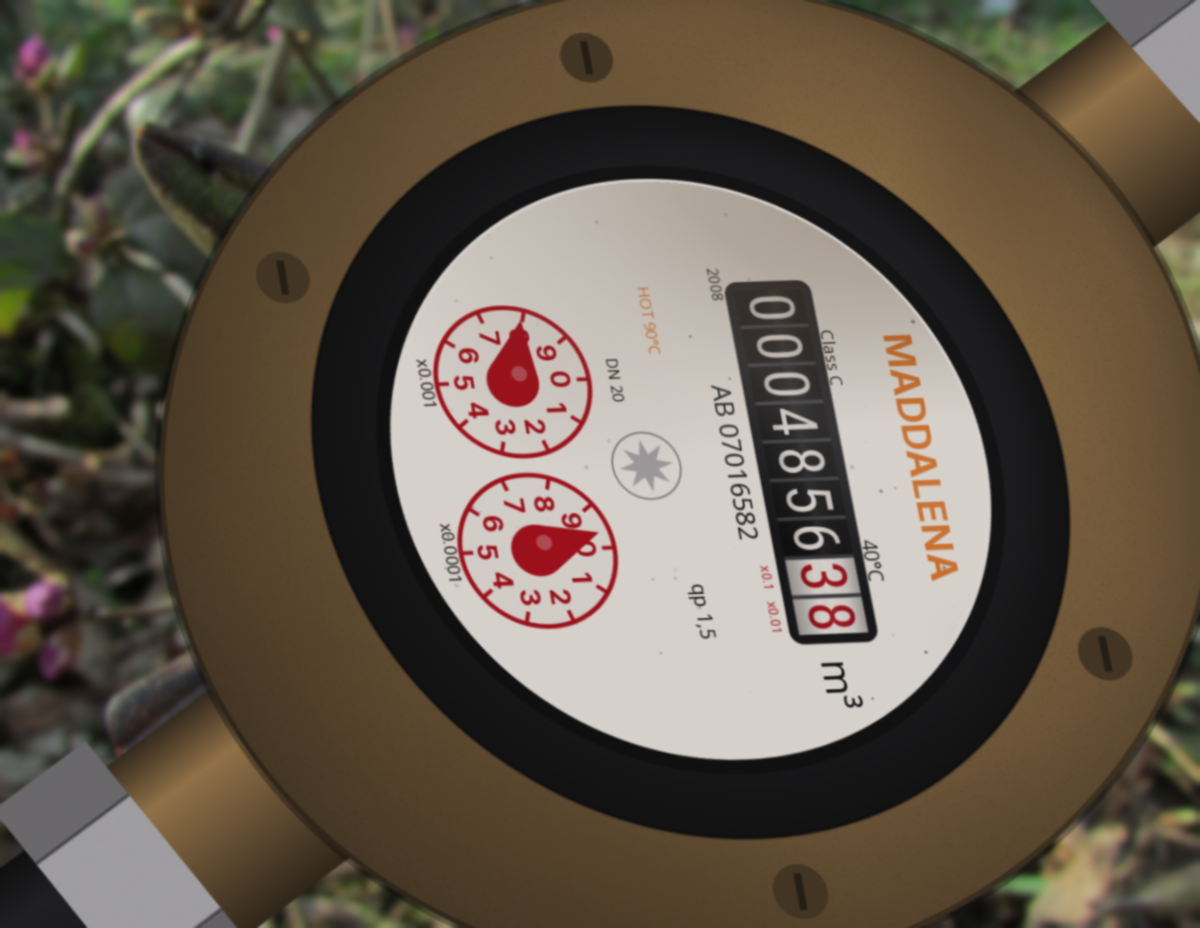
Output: m³ 4856.3879
